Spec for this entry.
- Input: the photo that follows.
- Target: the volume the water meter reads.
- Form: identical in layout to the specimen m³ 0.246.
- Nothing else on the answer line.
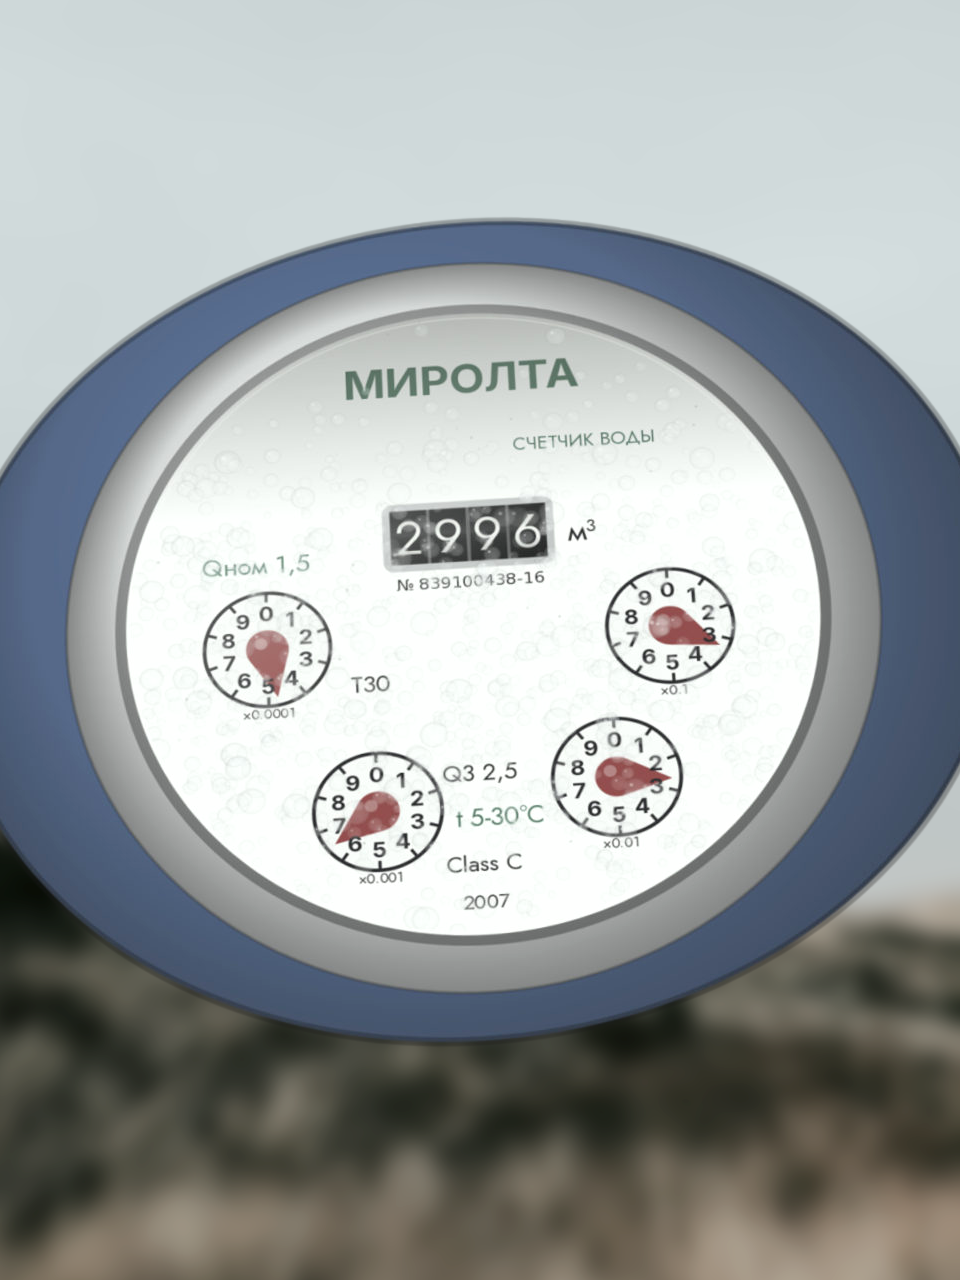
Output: m³ 2996.3264
